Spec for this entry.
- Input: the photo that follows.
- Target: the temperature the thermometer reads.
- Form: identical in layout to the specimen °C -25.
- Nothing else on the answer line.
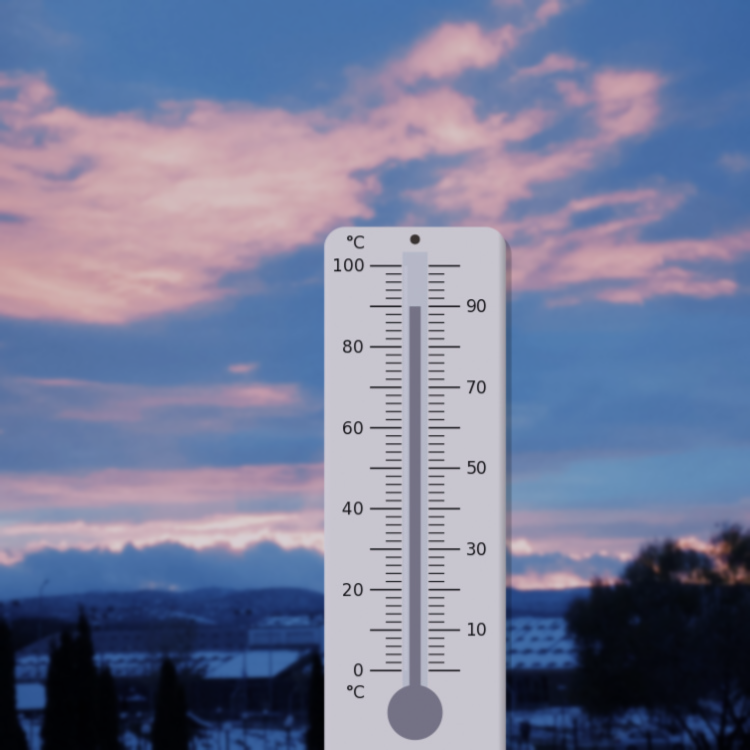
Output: °C 90
